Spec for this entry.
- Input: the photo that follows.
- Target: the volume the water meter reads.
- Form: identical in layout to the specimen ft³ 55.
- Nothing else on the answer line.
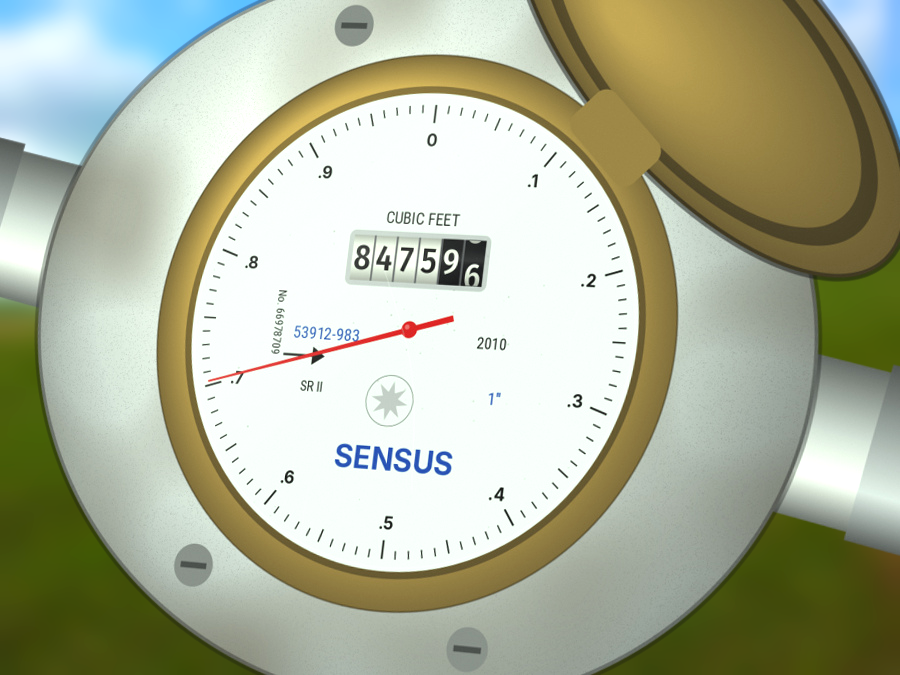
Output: ft³ 847595.70
